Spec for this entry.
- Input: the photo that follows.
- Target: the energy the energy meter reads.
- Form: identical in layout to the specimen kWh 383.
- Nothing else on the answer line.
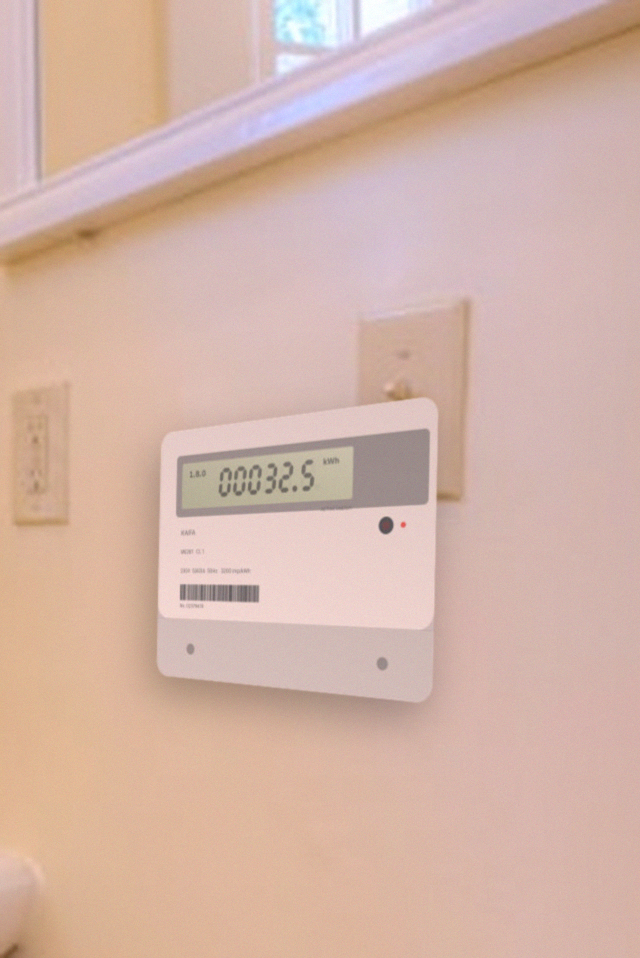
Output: kWh 32.5
